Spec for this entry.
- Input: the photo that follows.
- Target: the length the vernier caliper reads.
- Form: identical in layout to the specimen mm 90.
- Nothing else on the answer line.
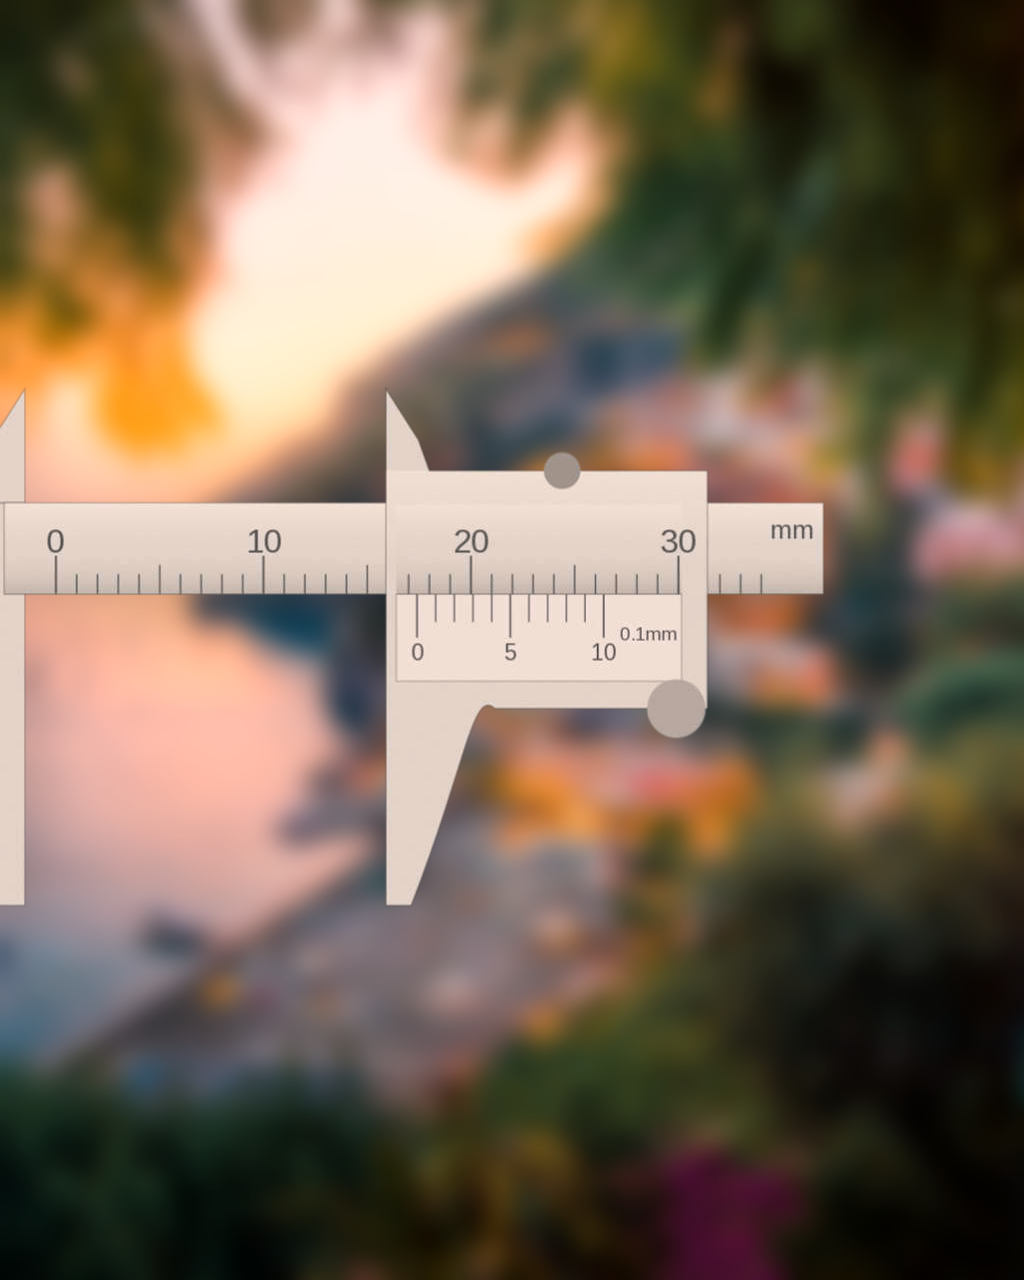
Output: mm 17.4
